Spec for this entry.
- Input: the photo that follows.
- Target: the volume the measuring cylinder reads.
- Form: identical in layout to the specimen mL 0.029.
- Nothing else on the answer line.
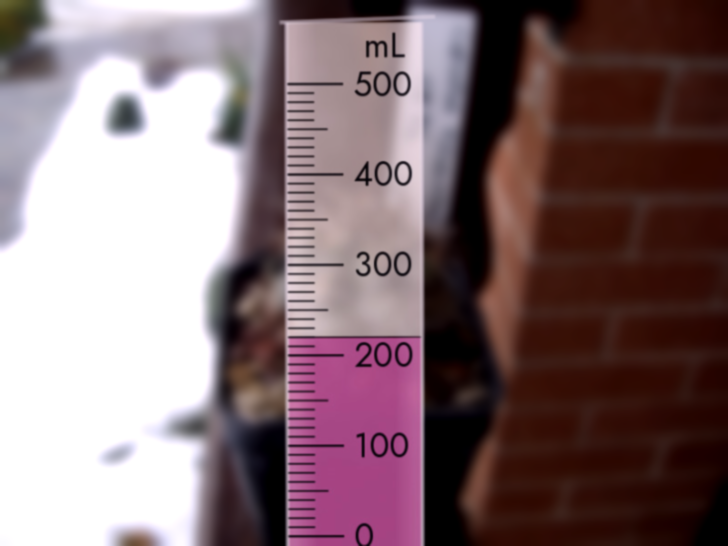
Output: mL 220
